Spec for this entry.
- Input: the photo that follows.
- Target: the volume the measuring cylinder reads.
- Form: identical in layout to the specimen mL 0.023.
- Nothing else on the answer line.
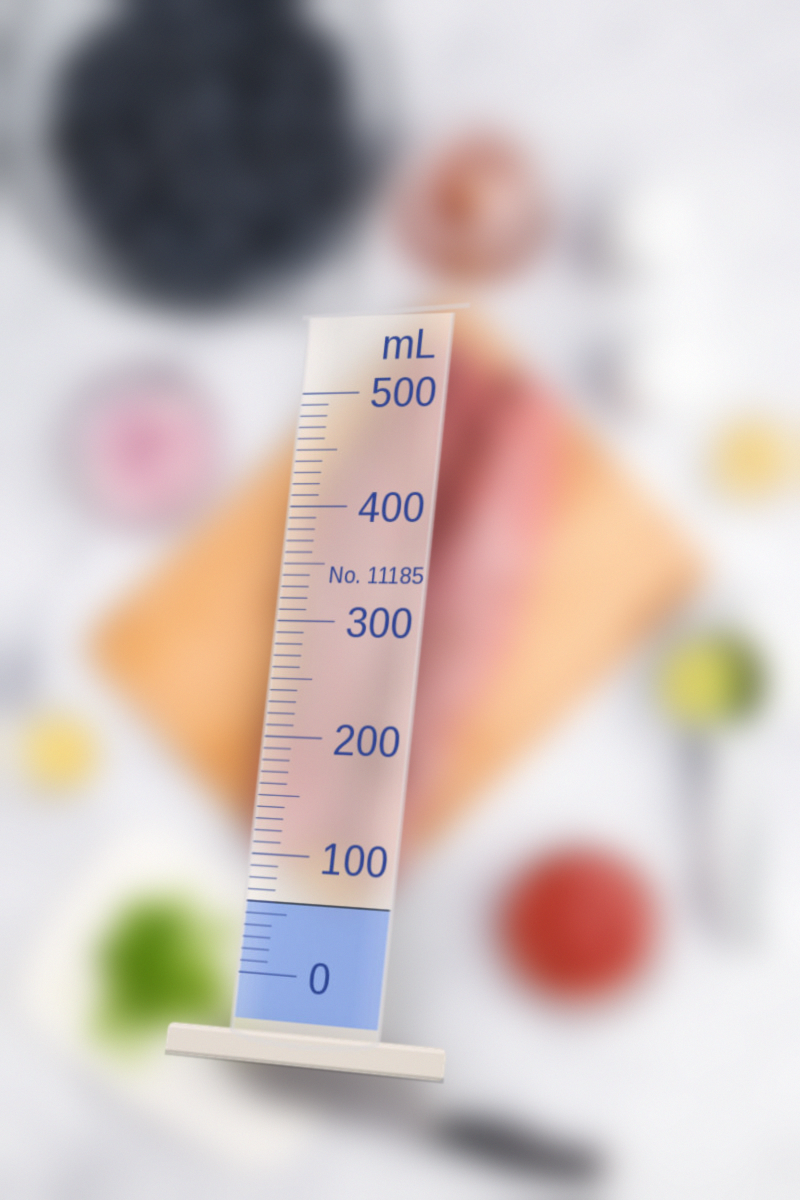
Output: mL 60
